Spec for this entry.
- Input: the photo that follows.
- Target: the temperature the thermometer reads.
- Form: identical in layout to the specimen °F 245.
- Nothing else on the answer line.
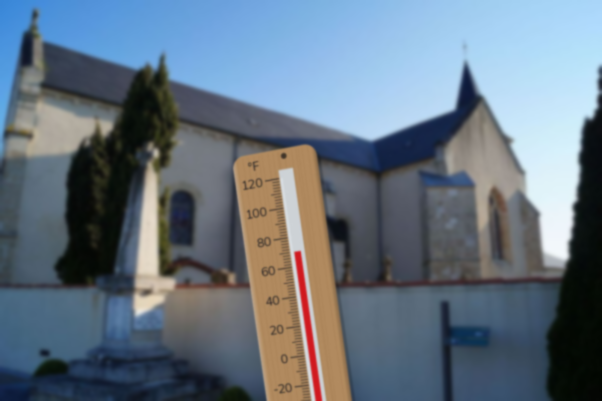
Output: °F 70
